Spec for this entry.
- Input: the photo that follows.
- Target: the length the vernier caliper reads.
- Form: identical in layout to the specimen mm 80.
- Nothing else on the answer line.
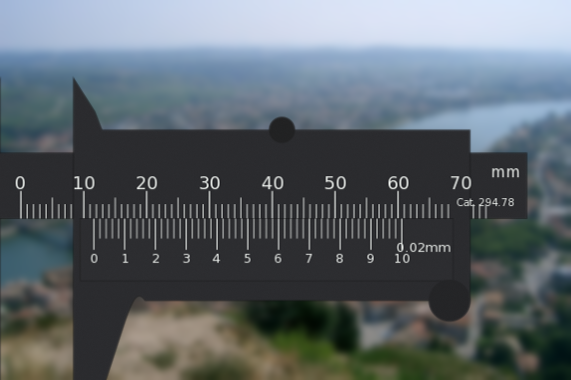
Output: mm 11.6
